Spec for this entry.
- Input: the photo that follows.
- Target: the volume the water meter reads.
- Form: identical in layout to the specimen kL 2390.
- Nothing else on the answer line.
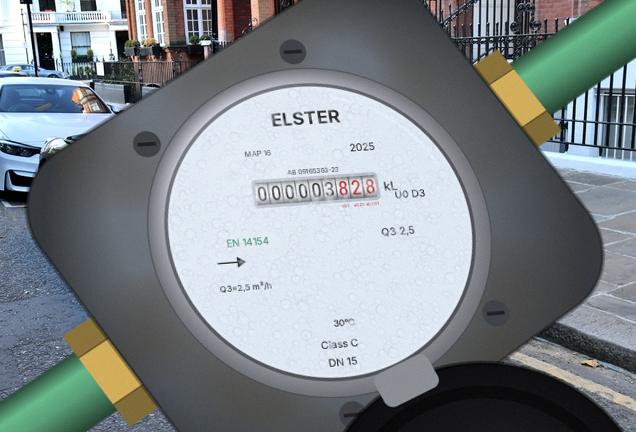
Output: kL 3.828
